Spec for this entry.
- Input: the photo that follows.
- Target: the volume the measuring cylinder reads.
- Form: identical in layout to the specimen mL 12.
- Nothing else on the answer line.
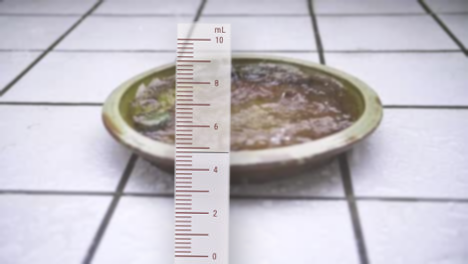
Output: mL 4.8
